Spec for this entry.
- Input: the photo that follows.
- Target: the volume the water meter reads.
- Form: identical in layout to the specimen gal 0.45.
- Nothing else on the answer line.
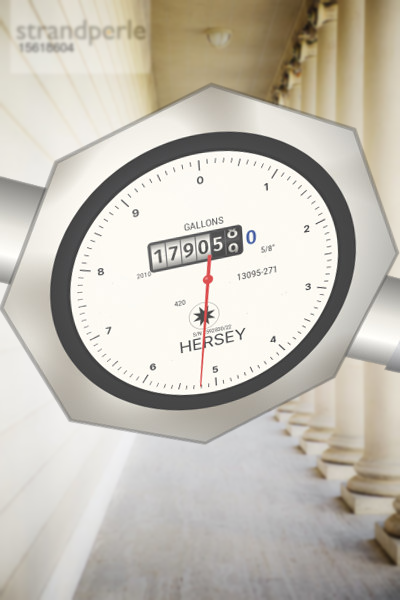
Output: gal 1790585.2
